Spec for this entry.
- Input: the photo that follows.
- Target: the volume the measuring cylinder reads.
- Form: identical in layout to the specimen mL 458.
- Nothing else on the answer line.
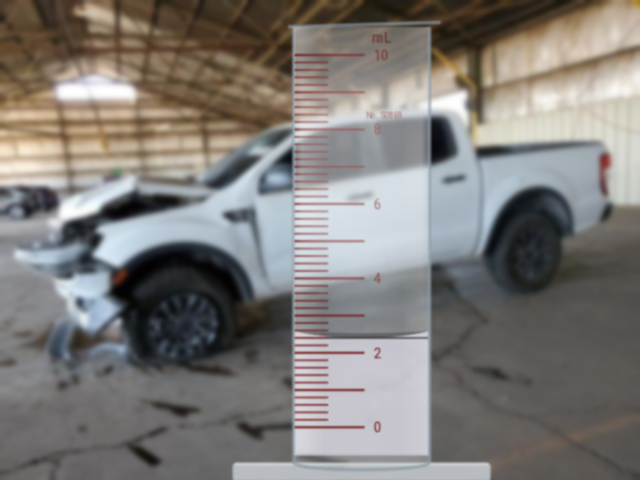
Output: mL 2.4
